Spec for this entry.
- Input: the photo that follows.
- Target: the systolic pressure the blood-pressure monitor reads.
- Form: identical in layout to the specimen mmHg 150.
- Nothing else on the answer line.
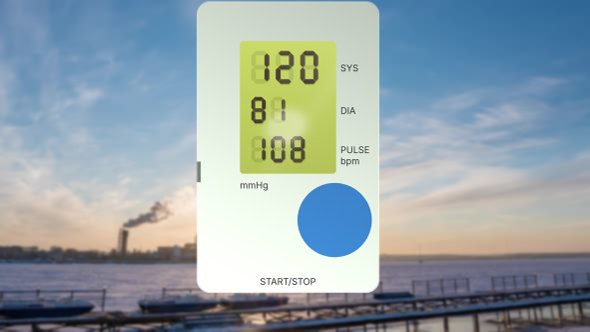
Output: mmHg 120
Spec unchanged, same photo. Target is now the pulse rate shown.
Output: bpm 108
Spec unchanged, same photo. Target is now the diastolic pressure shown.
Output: mmHg 81
